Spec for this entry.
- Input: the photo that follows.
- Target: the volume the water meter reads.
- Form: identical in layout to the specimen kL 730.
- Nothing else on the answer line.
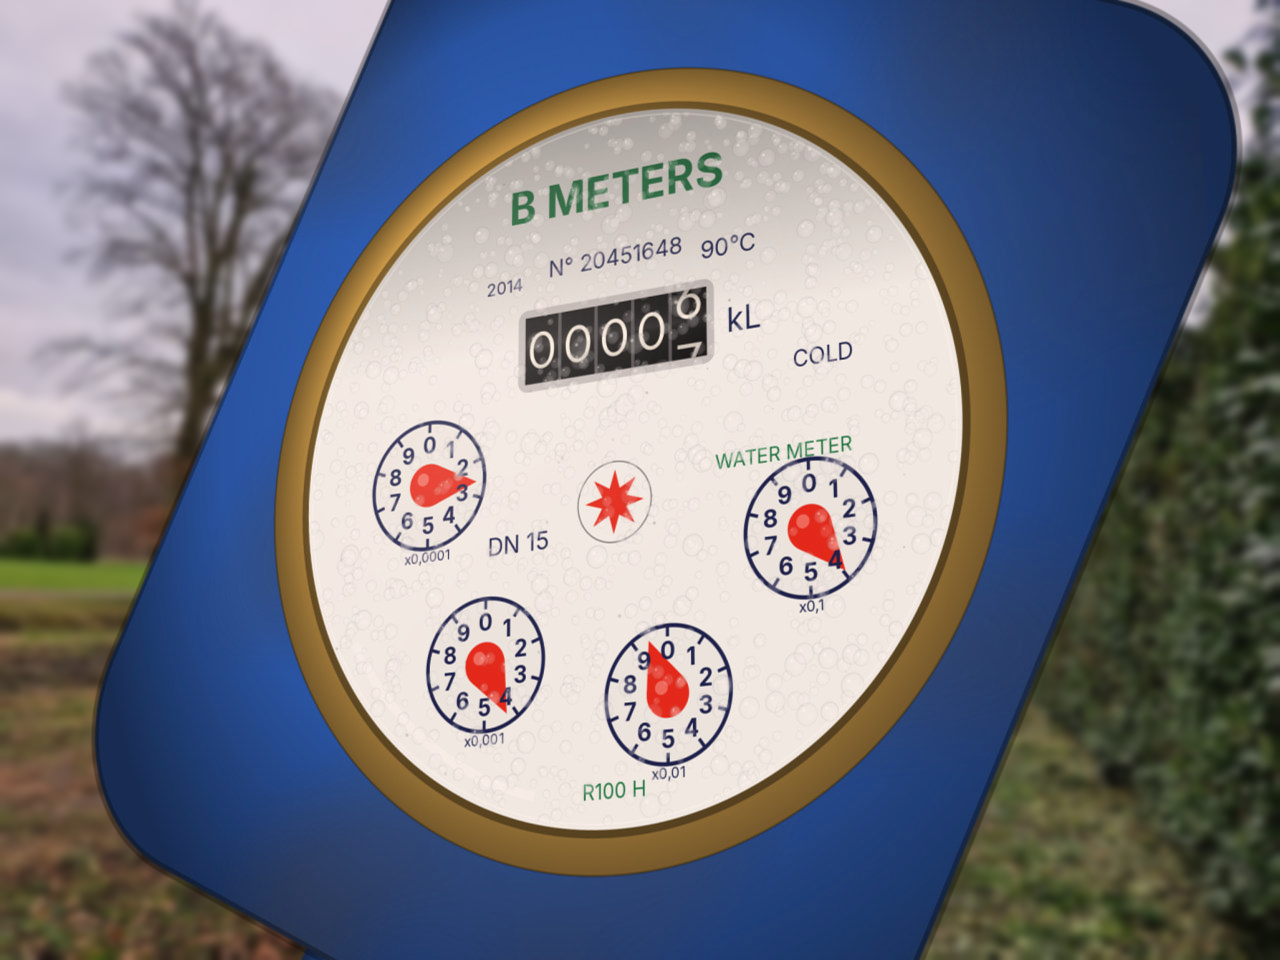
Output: kL 6.3942
